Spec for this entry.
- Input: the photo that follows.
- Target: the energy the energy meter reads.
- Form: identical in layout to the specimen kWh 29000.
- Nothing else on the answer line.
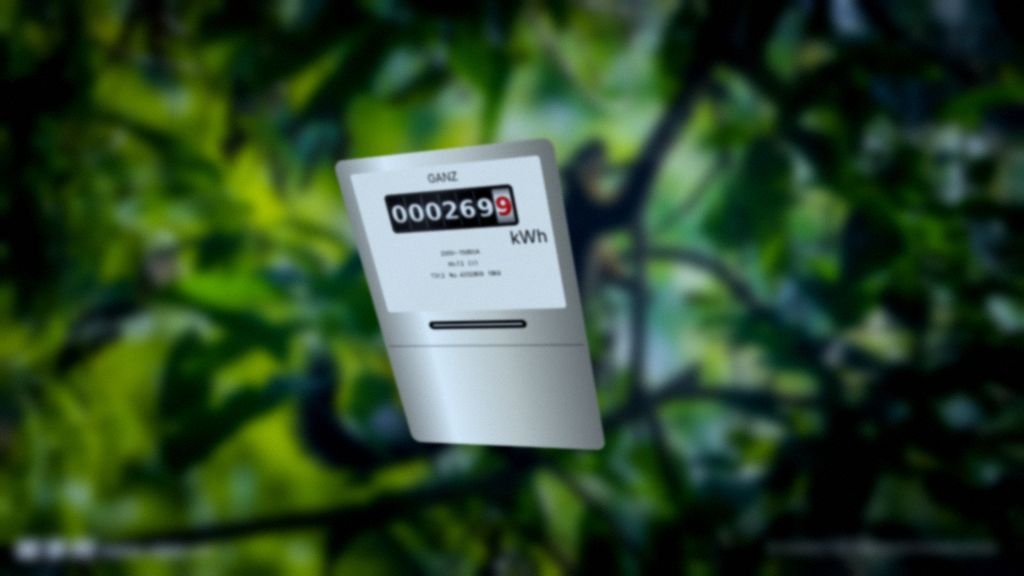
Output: kWh 269.9
